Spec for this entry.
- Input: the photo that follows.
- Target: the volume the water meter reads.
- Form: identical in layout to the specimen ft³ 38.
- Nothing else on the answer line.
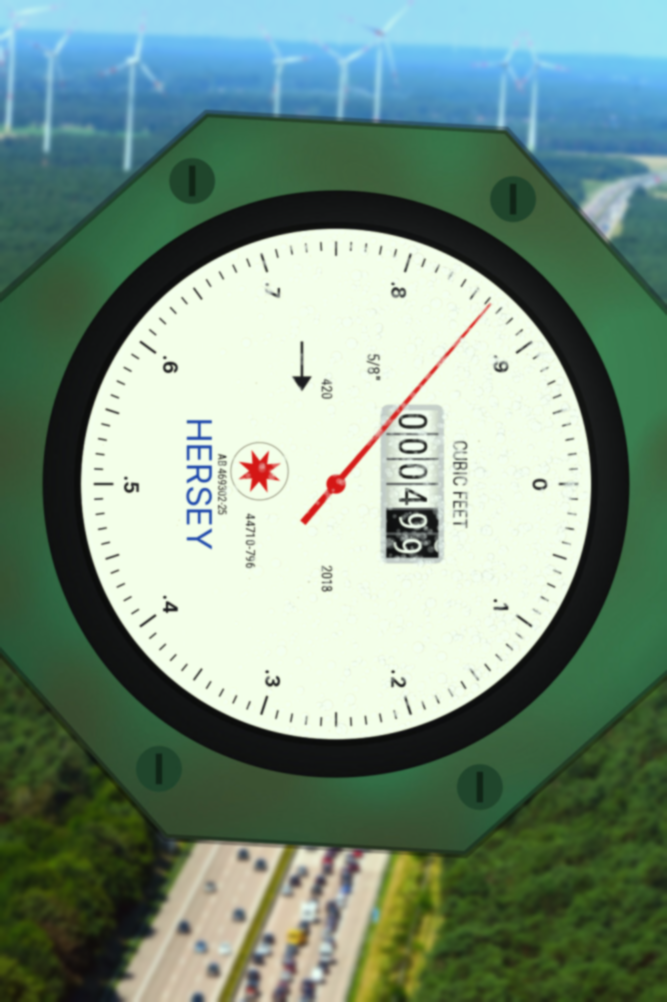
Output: ft³ 498.86
